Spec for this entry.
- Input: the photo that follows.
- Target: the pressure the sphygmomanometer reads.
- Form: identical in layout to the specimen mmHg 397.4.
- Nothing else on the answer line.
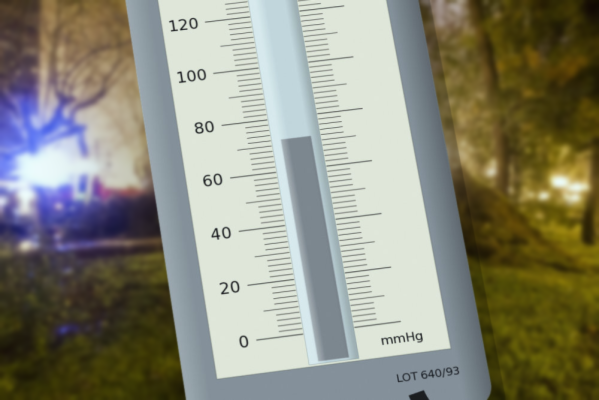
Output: mmHg 72
